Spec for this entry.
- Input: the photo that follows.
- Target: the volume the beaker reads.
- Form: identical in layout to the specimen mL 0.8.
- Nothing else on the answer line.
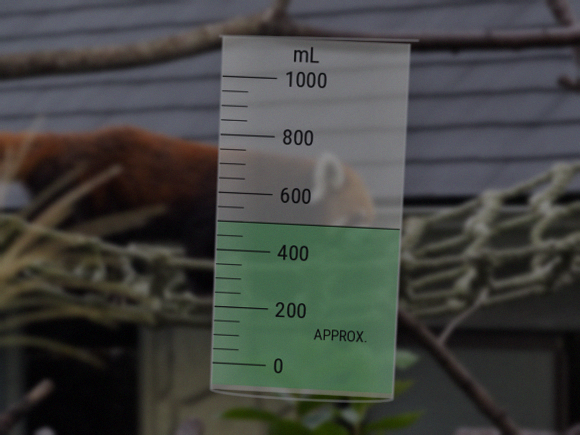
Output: mL 500
